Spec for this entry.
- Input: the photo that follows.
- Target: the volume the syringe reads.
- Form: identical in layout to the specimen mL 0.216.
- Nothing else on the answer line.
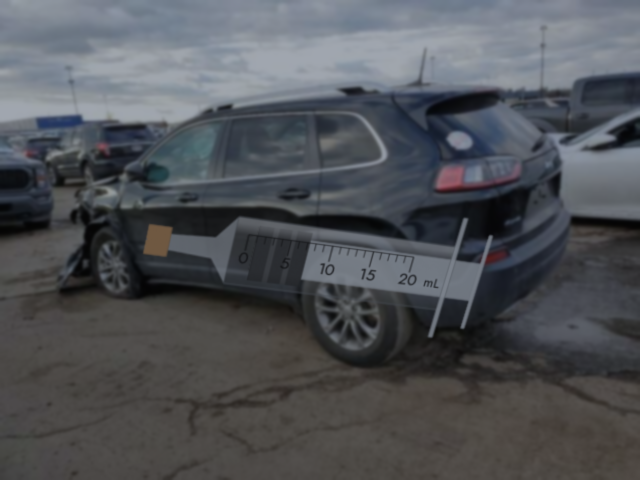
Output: mL 1
